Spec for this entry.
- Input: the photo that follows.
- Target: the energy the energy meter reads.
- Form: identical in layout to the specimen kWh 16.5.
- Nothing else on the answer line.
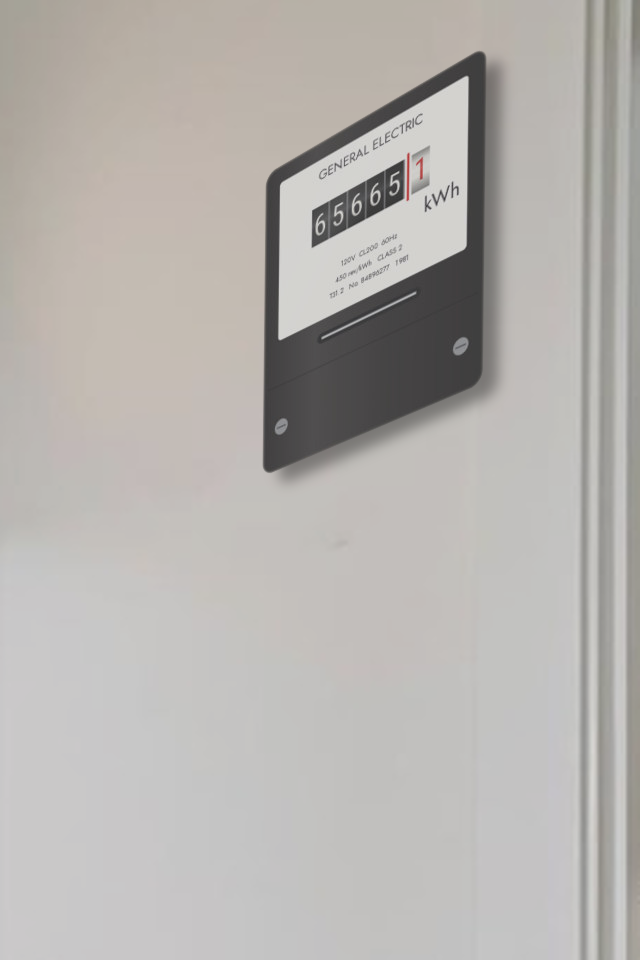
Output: kWh 65665.1
